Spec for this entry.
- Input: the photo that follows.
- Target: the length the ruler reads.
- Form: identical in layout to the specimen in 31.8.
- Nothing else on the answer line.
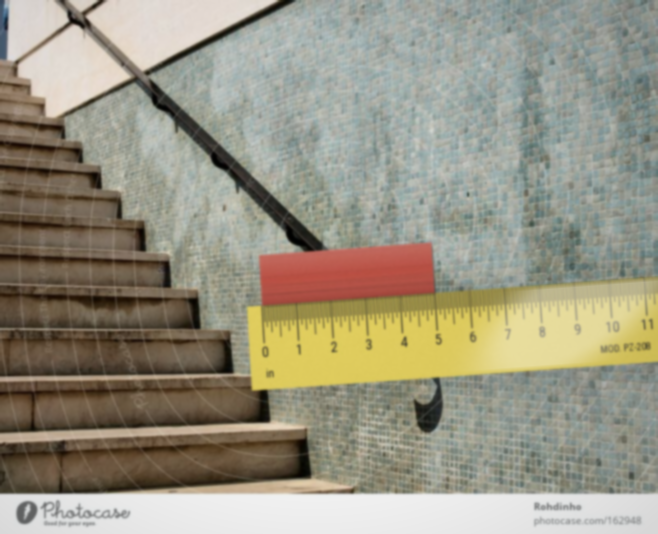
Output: in 5
